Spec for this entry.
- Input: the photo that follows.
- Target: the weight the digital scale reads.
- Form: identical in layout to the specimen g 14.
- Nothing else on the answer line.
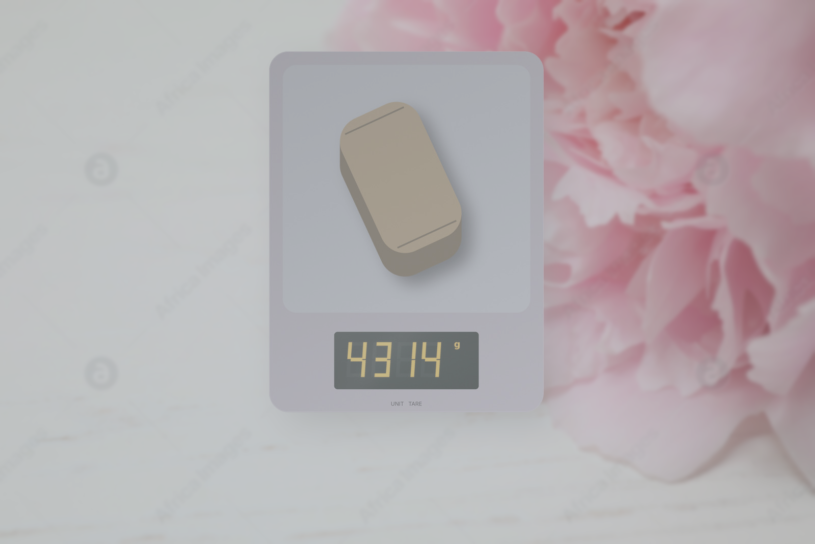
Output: g 4314
